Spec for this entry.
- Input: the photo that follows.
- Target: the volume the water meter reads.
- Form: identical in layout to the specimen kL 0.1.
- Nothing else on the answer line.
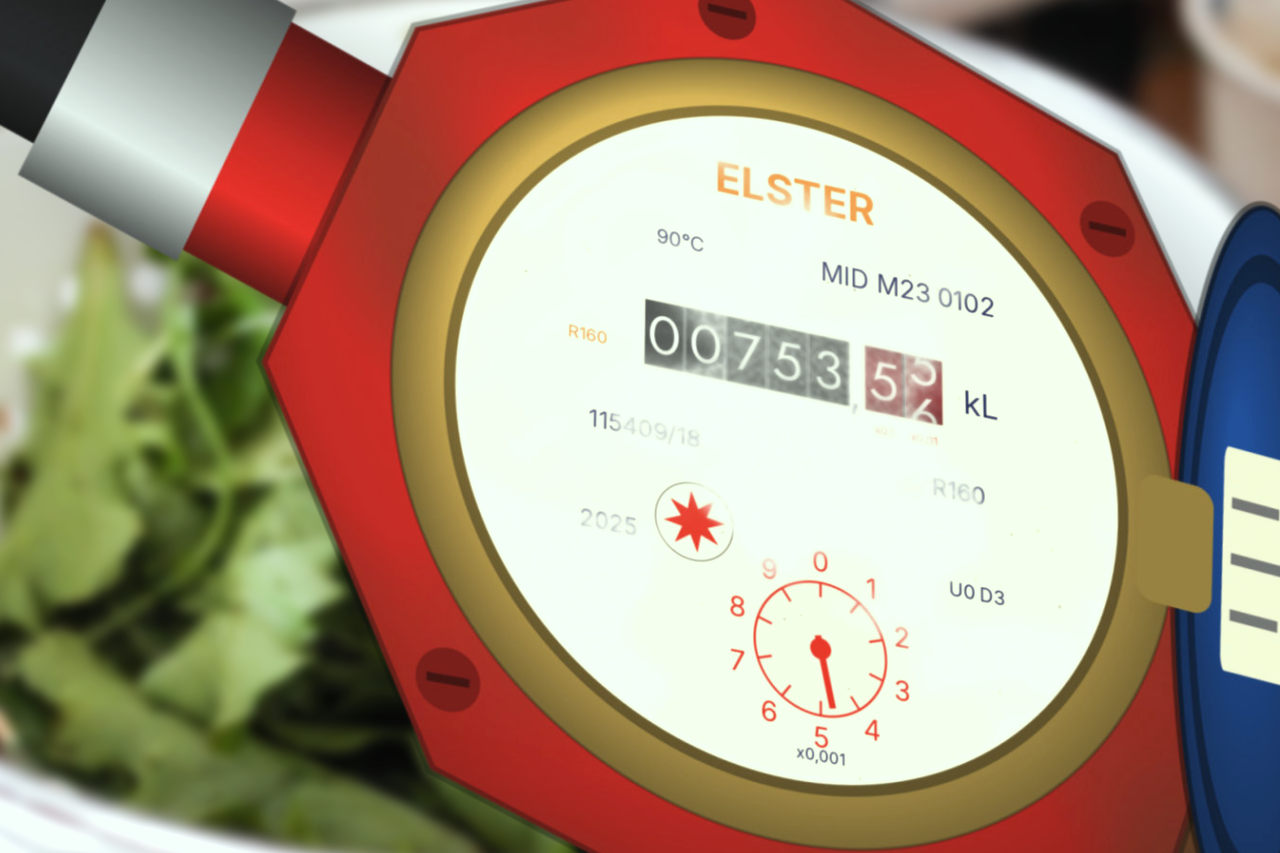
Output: kL 753.554
